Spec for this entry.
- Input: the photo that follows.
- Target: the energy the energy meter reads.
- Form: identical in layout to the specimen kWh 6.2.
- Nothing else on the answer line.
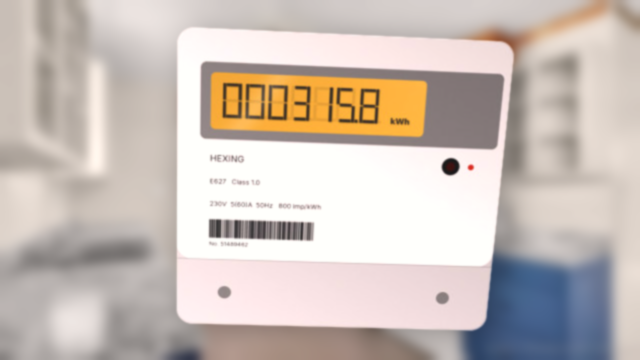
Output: kWh 315.8
